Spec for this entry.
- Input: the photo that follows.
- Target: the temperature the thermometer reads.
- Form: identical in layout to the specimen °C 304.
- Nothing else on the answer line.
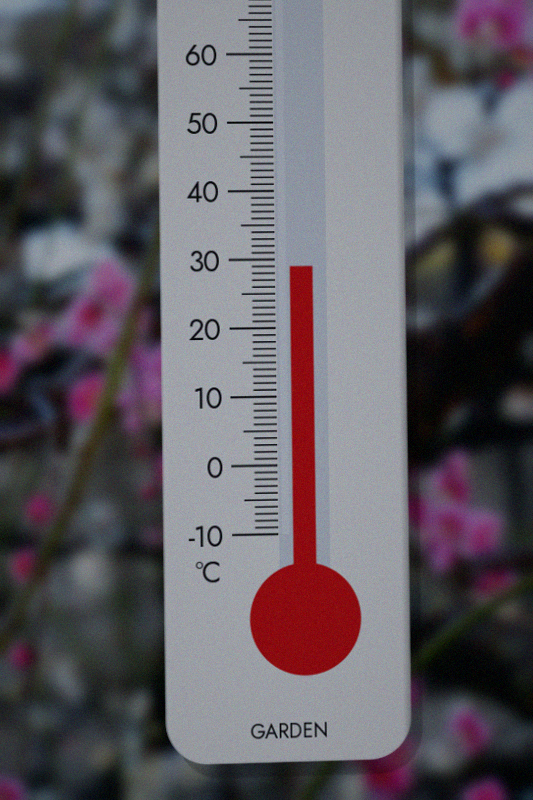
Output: °C 29
